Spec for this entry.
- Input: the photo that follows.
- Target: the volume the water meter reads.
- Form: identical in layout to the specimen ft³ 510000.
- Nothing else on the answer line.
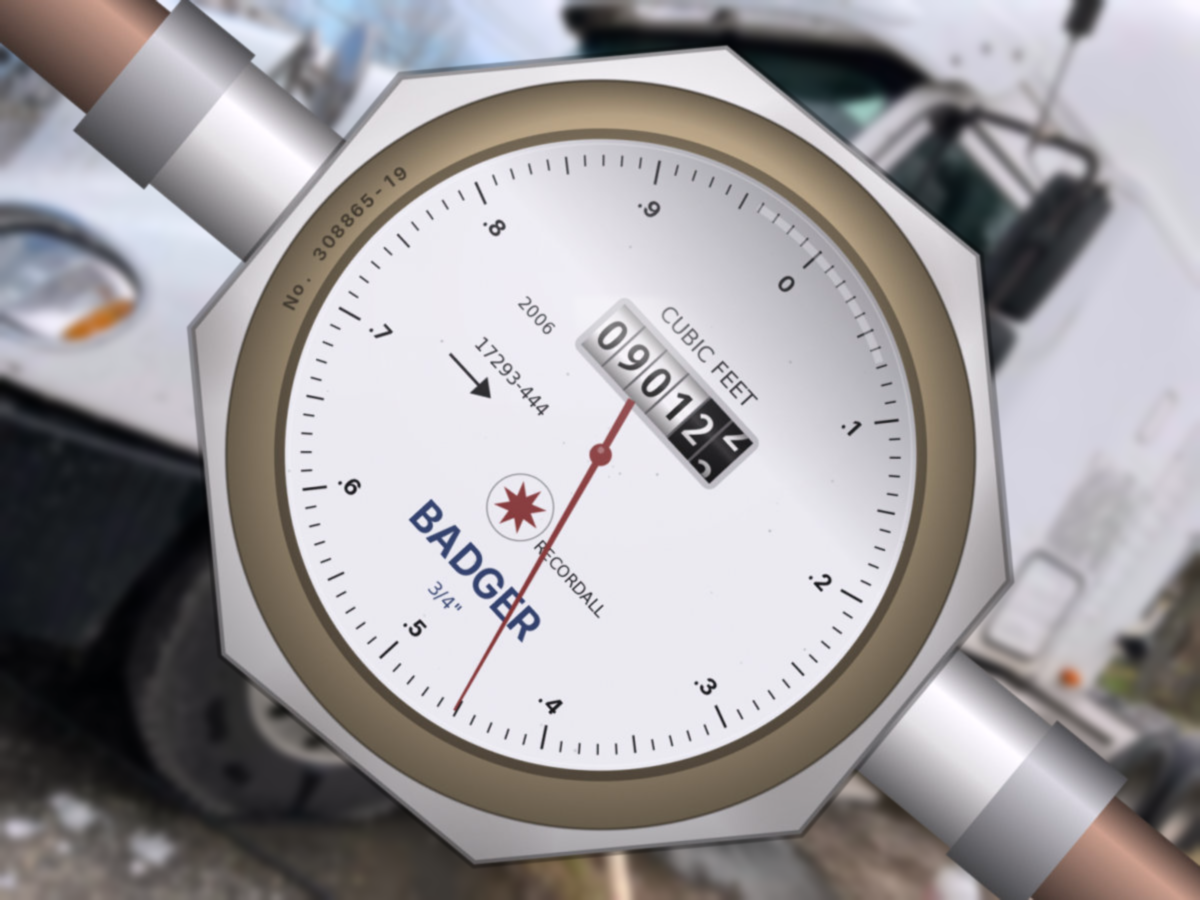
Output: ft³ 90122.45
